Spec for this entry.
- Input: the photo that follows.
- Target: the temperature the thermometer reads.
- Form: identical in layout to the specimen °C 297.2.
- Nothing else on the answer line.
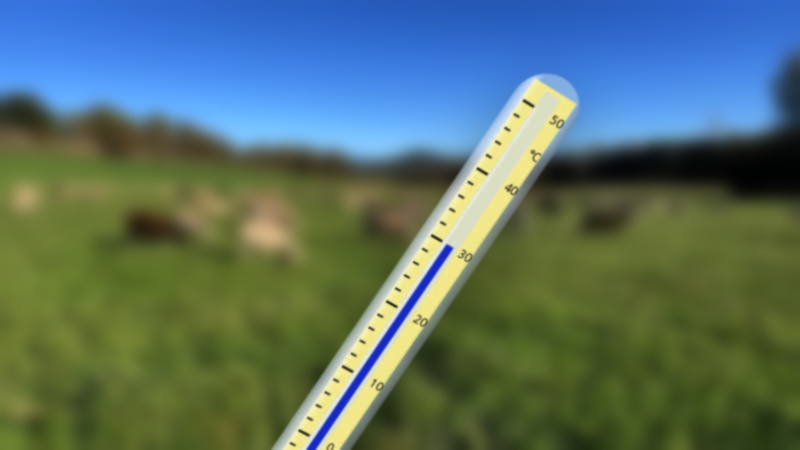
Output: °C 30
